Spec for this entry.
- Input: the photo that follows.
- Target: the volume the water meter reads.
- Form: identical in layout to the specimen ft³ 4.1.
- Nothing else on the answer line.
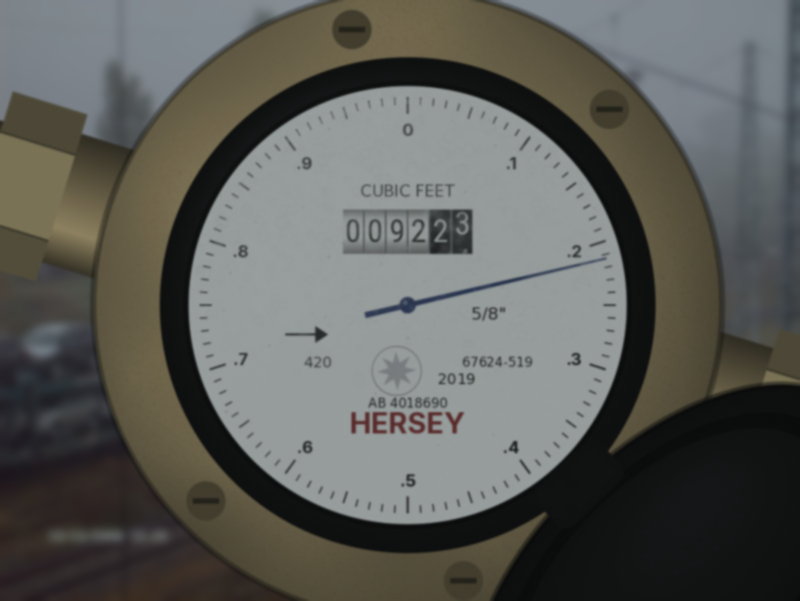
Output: ft³ 9223.21
